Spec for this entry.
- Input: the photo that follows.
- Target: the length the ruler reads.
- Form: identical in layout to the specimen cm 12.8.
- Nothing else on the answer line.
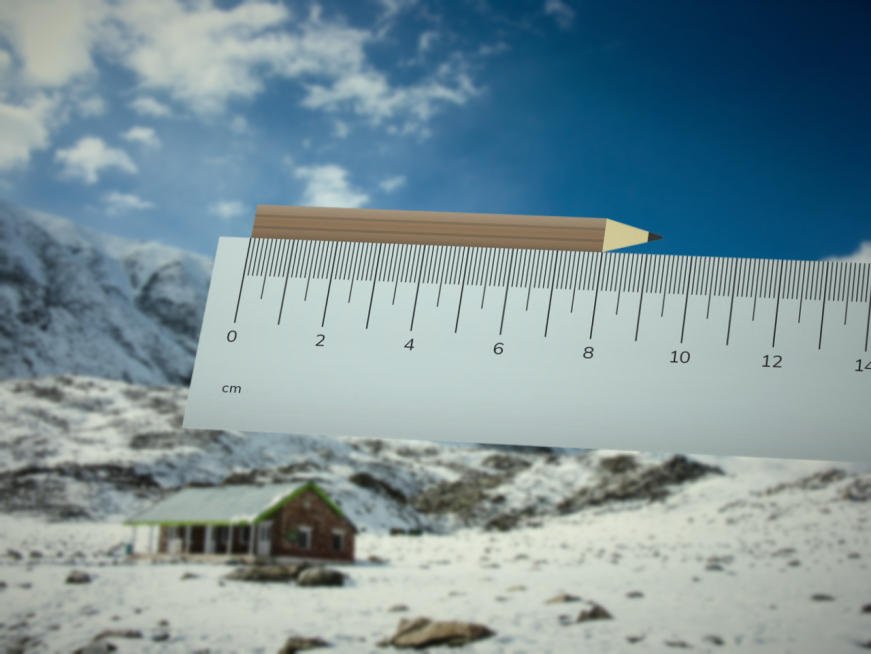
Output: cm 9.3
